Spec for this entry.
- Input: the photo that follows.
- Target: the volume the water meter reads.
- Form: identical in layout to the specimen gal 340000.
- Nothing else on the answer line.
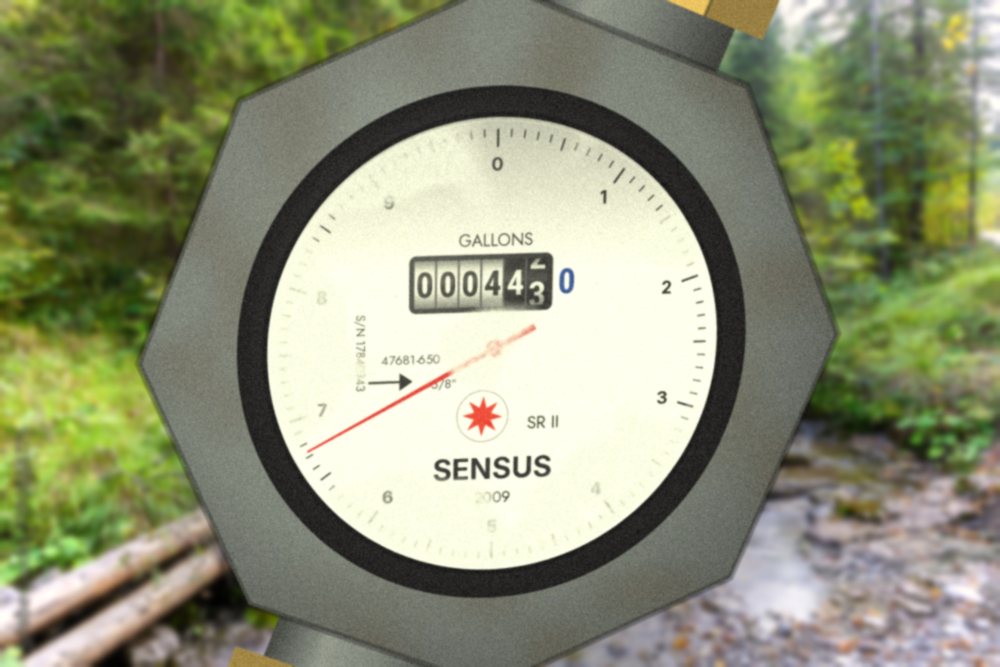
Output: gal 4426.7
